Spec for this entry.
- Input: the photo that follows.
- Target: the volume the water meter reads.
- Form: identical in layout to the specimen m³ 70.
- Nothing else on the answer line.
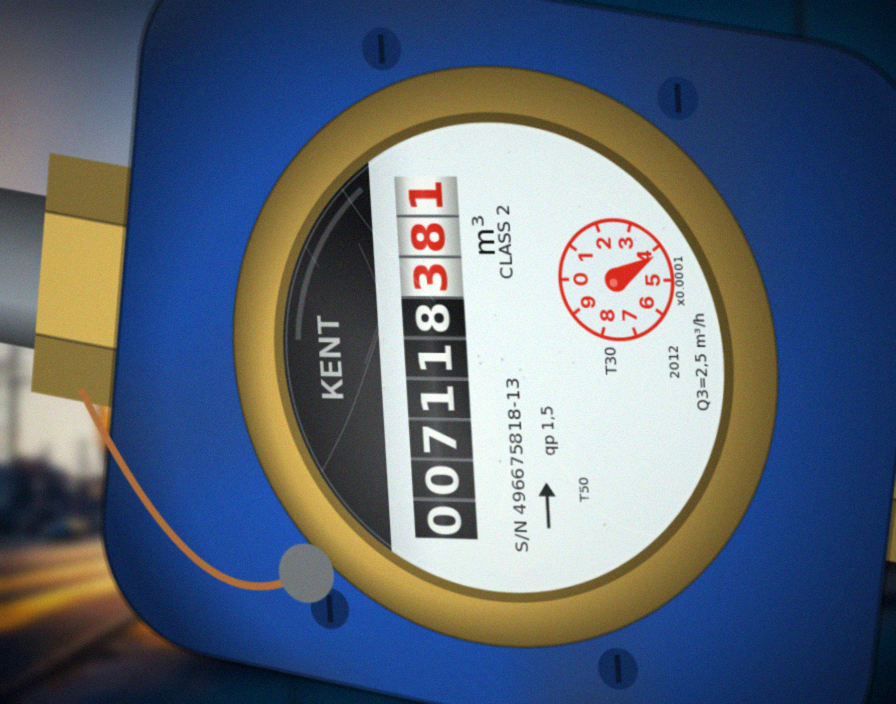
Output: m³ 7118.3814
